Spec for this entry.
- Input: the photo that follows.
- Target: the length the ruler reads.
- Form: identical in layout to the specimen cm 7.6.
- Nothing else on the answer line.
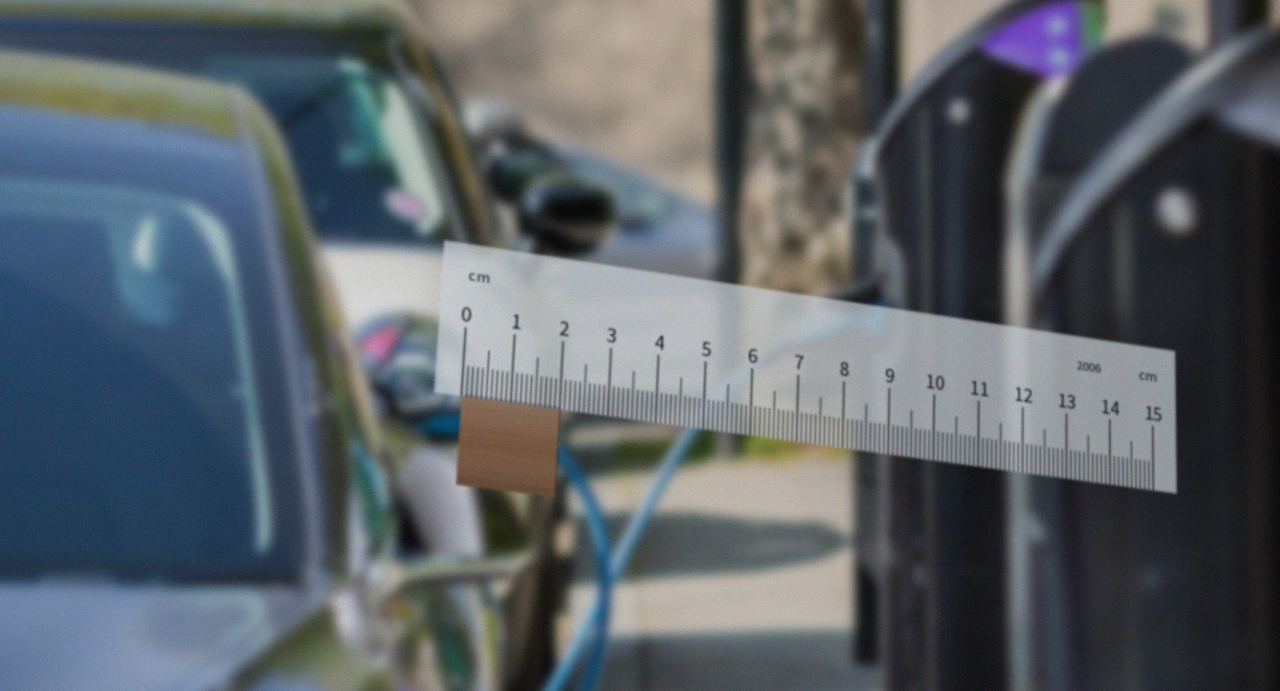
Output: cm 2
